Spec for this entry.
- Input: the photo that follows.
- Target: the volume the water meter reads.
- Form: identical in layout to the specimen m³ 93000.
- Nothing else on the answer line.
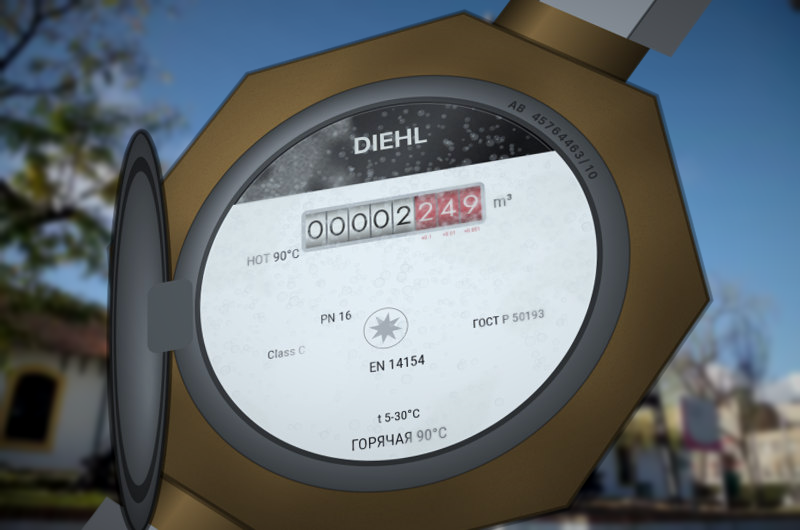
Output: m³ 2.249
